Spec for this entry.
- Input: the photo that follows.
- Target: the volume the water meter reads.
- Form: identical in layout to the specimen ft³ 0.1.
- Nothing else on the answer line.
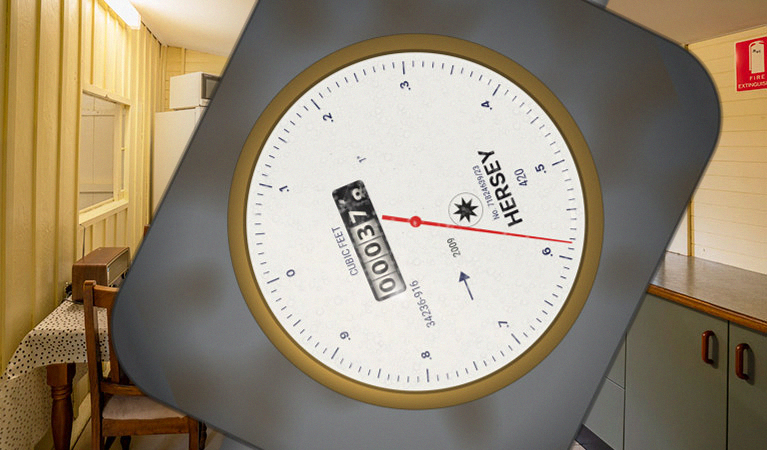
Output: ft³ 377.58
